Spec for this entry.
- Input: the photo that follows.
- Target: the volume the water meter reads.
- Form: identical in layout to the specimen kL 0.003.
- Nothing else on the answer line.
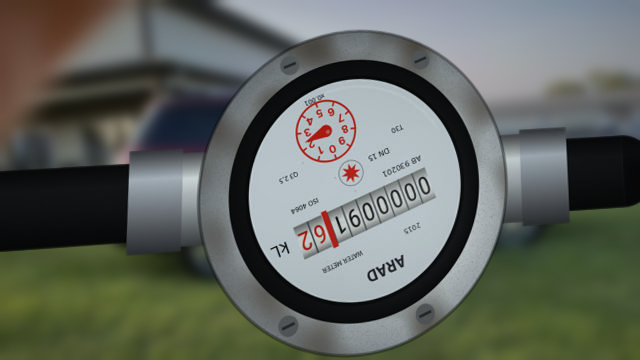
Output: kL 91.622
